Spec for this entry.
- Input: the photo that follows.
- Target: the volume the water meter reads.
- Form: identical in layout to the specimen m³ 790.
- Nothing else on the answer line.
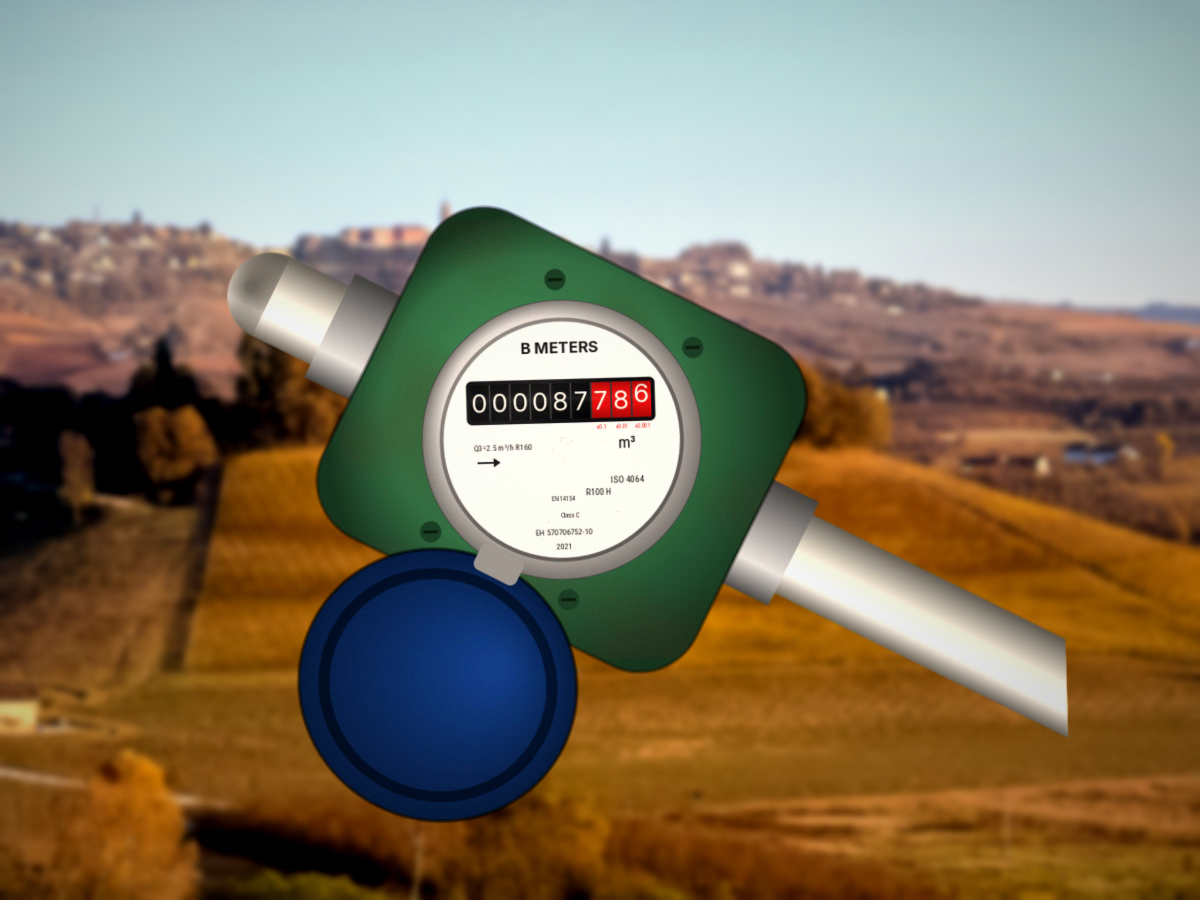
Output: m³ 87.786
